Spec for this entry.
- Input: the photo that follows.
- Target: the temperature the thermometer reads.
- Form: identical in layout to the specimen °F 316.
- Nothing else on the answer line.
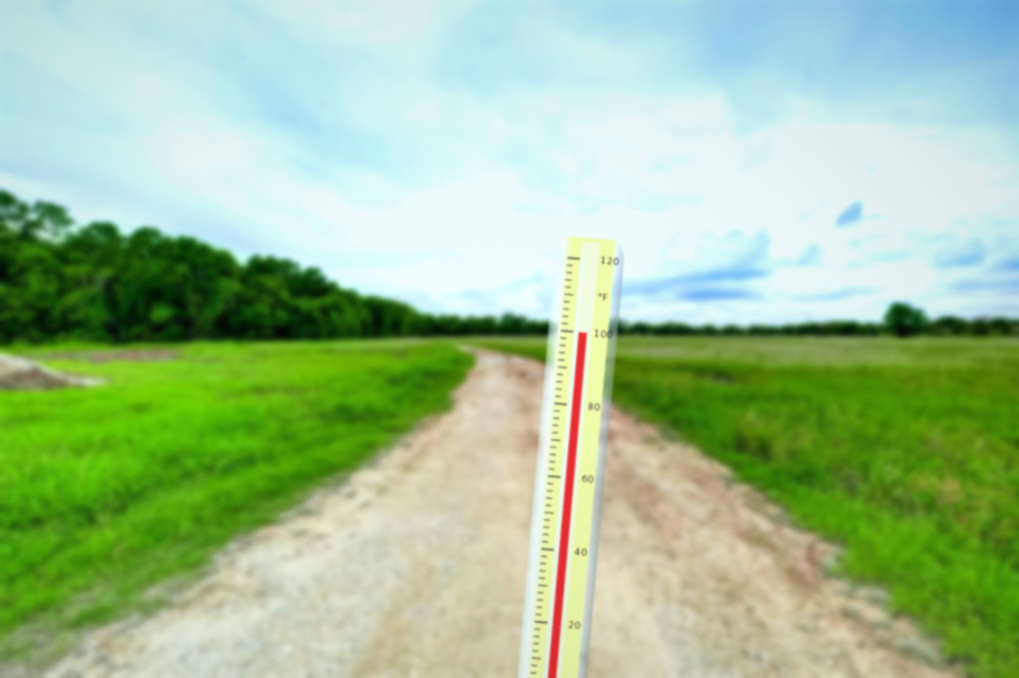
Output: °F 100
